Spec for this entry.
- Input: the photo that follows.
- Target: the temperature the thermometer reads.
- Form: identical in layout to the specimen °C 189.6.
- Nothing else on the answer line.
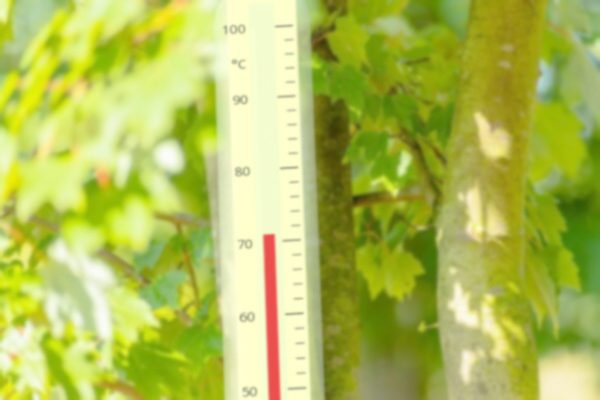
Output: °C 71
